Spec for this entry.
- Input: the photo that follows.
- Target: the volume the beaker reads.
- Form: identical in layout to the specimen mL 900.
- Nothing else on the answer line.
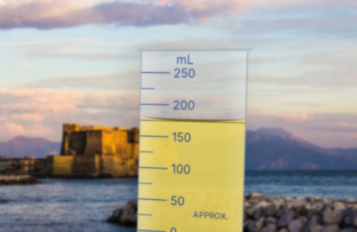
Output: mL 175
